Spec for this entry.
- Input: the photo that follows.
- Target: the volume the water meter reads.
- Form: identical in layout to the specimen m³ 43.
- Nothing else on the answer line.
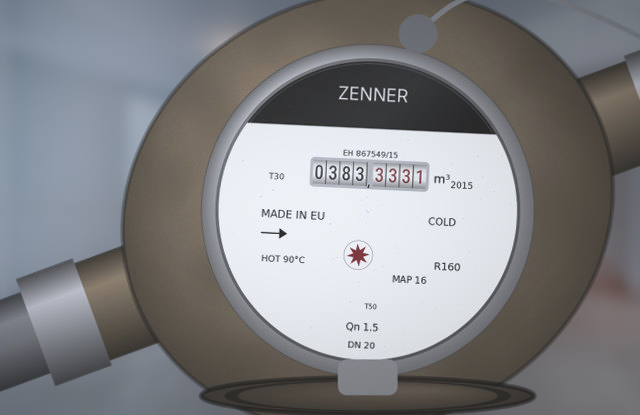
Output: m³ 383.3331
